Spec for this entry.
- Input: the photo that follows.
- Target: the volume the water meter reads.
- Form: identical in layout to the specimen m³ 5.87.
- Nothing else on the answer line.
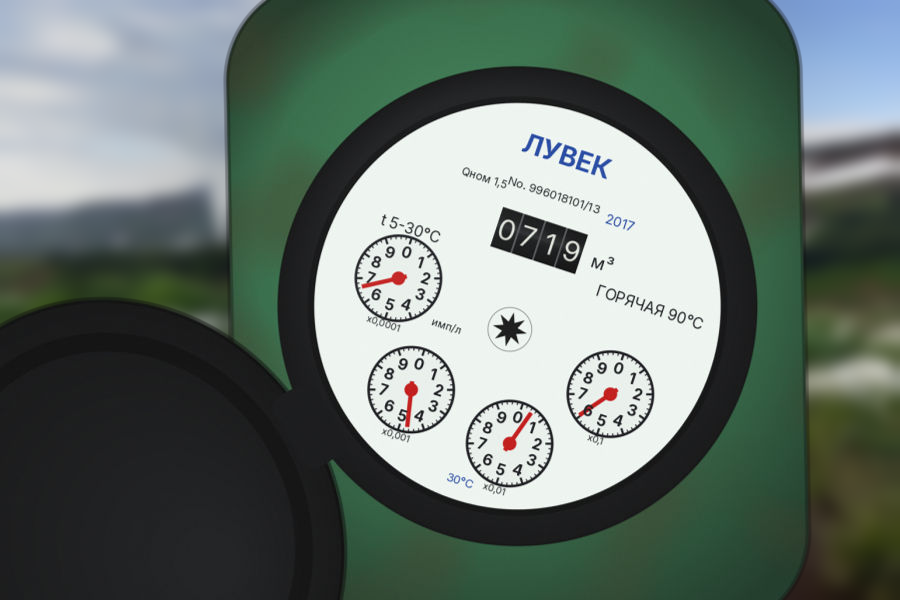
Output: m³ 719.6046
